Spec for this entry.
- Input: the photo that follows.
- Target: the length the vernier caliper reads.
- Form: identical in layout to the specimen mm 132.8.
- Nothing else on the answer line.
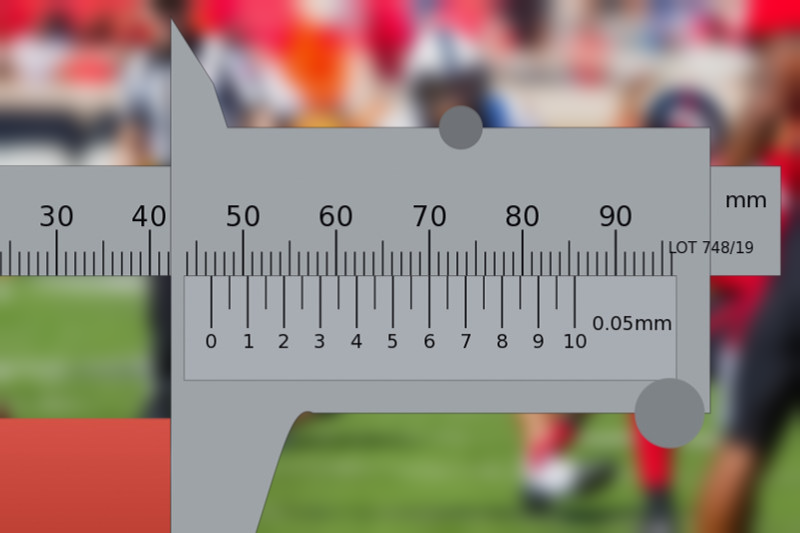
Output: mm 46.6
